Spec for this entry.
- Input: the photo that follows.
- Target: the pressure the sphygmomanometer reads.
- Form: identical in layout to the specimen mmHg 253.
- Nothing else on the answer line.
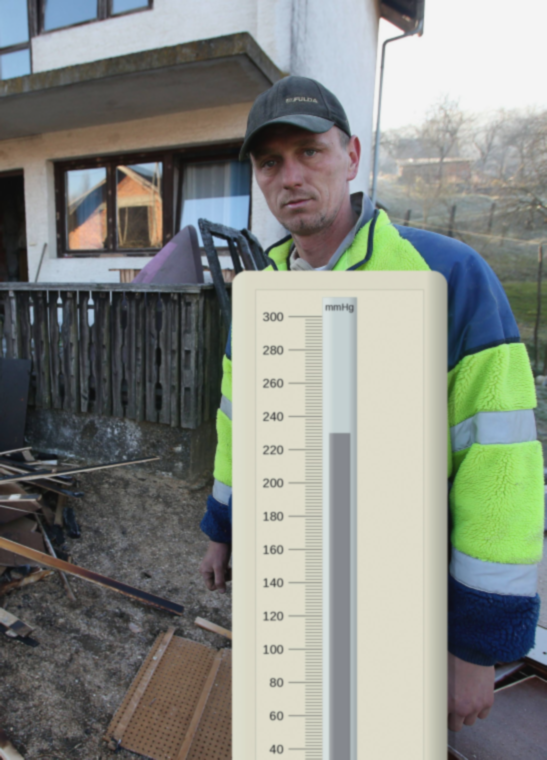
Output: mmHg 230
